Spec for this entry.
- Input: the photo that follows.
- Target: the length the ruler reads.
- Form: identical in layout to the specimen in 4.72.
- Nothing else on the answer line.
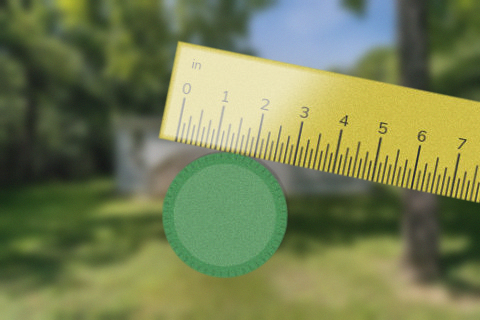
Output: in 3.125
